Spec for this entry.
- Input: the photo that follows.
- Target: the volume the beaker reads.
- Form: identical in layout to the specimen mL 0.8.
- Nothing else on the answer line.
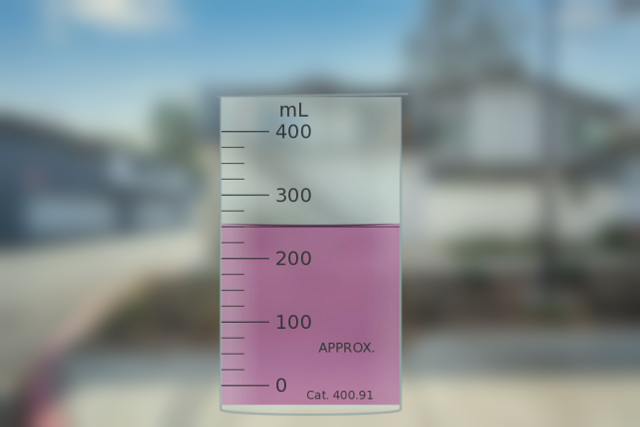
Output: mL 250
